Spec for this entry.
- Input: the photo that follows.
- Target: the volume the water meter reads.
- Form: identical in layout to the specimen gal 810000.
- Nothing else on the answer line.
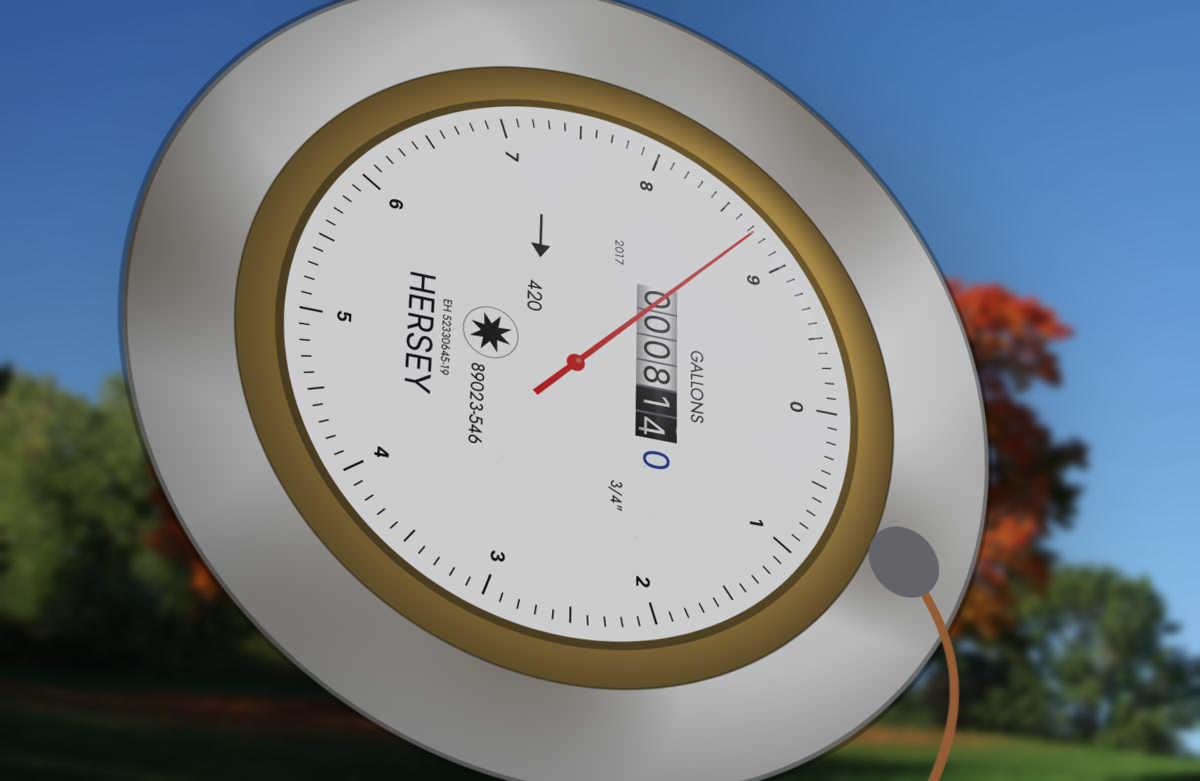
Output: gal 8138.7
